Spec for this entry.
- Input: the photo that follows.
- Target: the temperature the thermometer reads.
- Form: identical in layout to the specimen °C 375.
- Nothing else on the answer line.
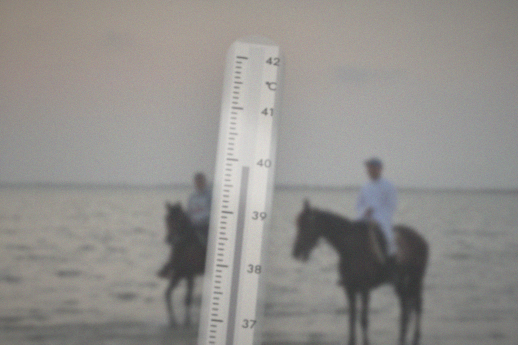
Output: °C 39.9
